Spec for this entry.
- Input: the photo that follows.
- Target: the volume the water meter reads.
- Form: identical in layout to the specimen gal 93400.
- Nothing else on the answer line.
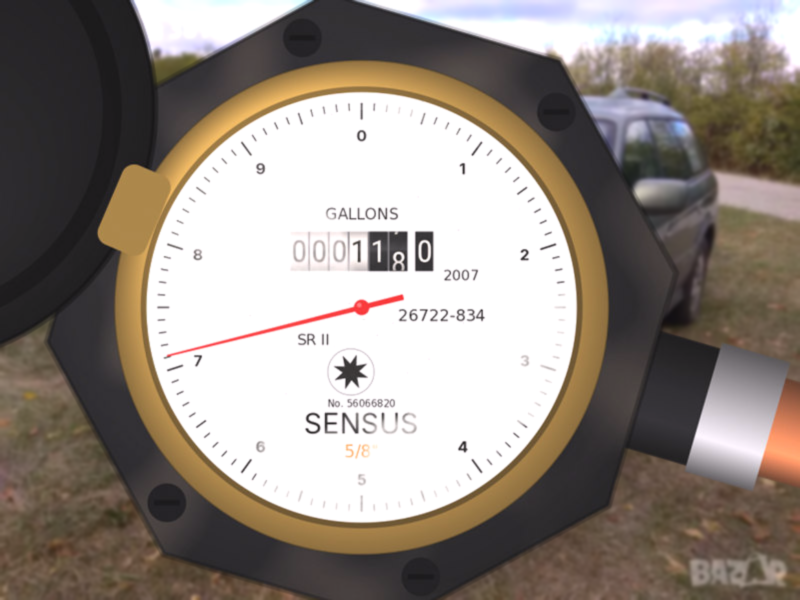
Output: gal 1177.1
